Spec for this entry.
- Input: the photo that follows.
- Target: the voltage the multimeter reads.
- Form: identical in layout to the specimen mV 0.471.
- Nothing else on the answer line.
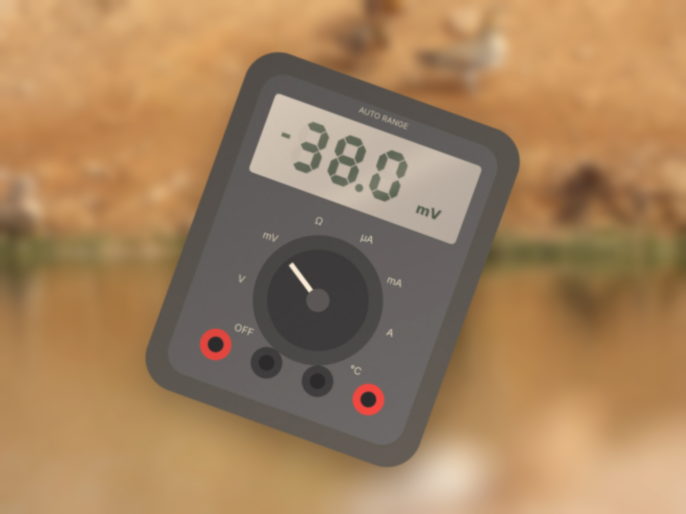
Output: mV -38.0
